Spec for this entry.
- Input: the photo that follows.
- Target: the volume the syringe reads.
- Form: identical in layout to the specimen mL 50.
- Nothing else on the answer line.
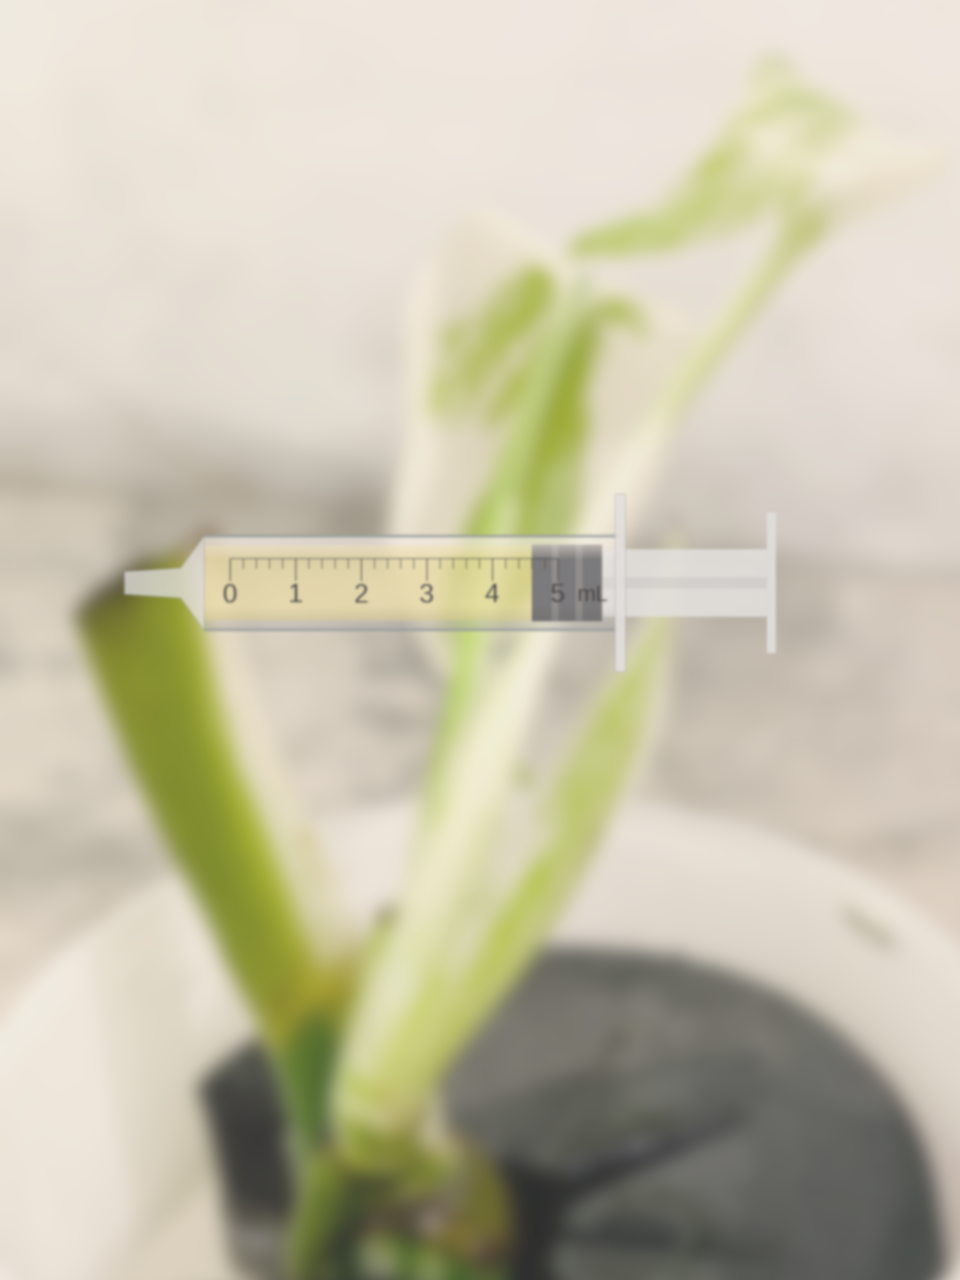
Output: mL 4.6
